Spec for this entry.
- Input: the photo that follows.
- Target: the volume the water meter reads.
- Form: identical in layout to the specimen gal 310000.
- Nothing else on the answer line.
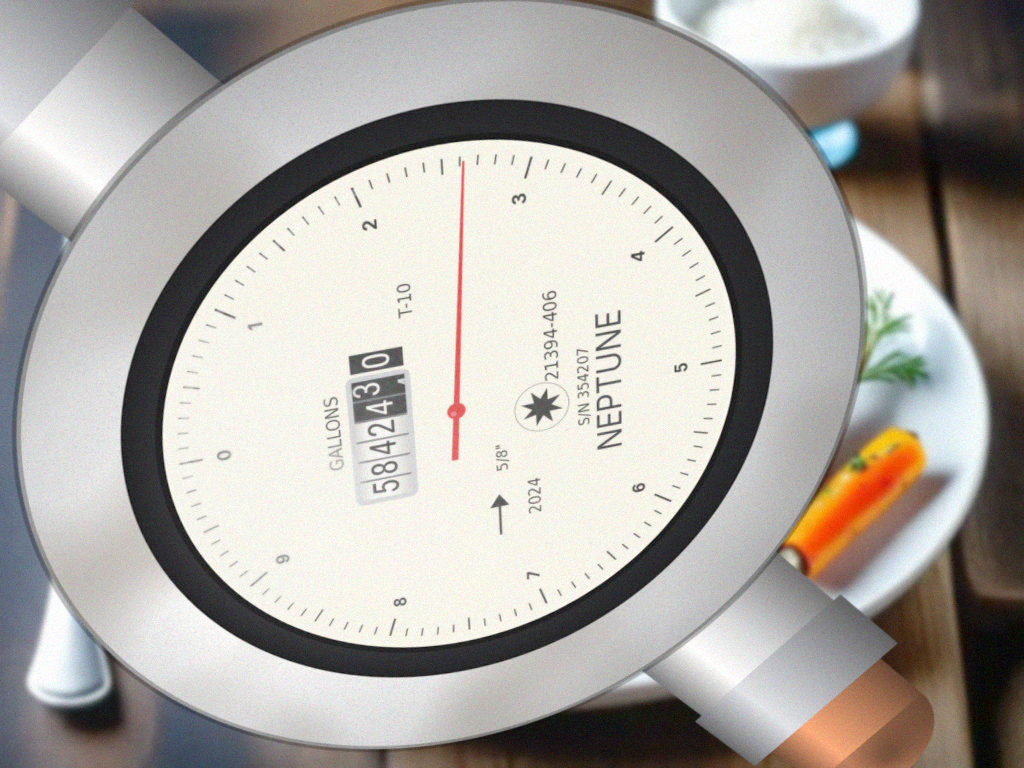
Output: gal 5842432.6
